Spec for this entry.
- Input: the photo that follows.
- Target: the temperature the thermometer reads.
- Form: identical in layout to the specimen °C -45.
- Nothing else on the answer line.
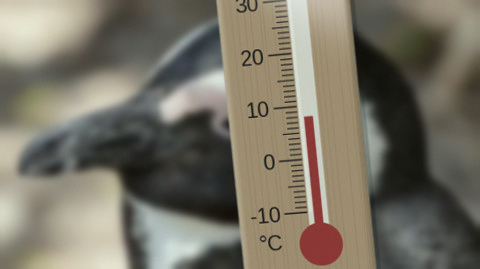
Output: °C 8
